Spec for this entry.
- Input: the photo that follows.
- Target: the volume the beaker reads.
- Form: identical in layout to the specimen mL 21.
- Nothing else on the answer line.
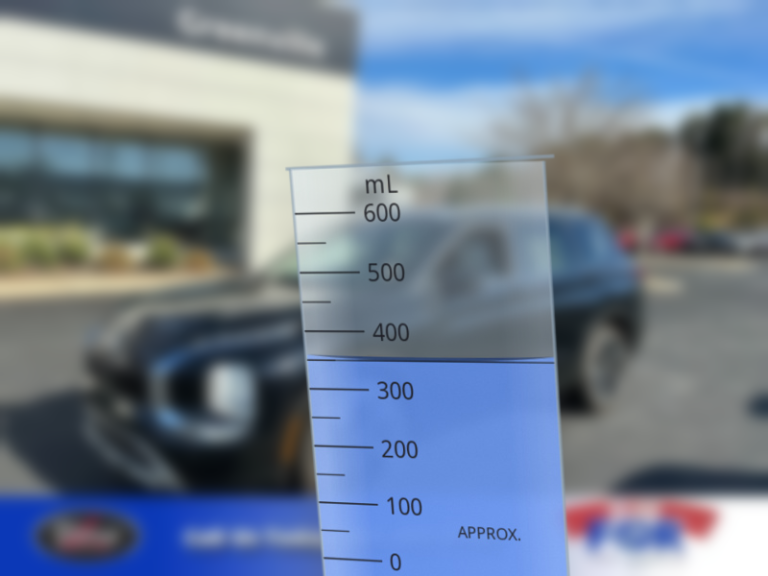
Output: mL 350
